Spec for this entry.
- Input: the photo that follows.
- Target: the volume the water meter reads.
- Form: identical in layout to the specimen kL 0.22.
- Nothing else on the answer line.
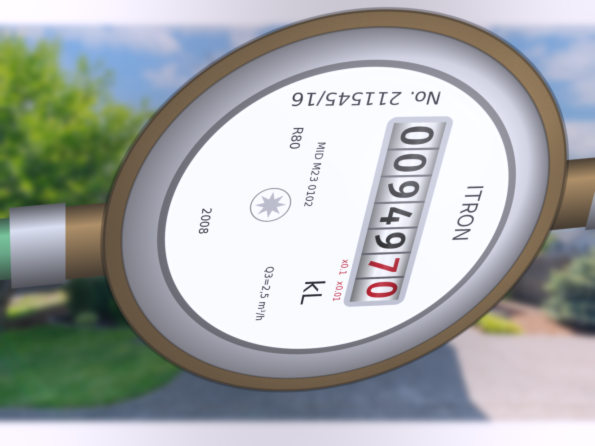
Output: kL 949.70
